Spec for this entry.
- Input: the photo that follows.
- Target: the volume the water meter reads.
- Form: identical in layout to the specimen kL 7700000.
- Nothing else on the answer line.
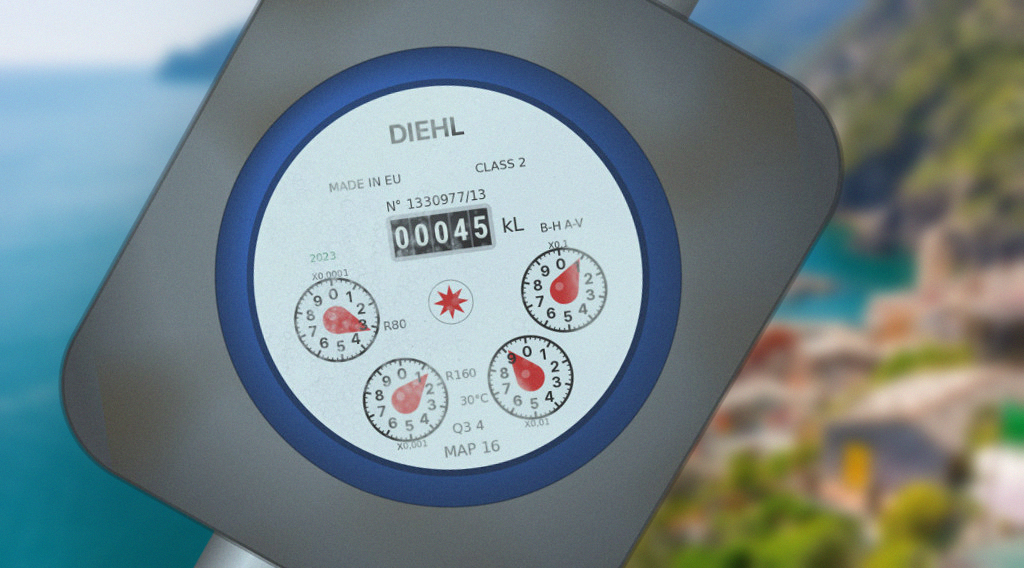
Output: kL 45.0913
